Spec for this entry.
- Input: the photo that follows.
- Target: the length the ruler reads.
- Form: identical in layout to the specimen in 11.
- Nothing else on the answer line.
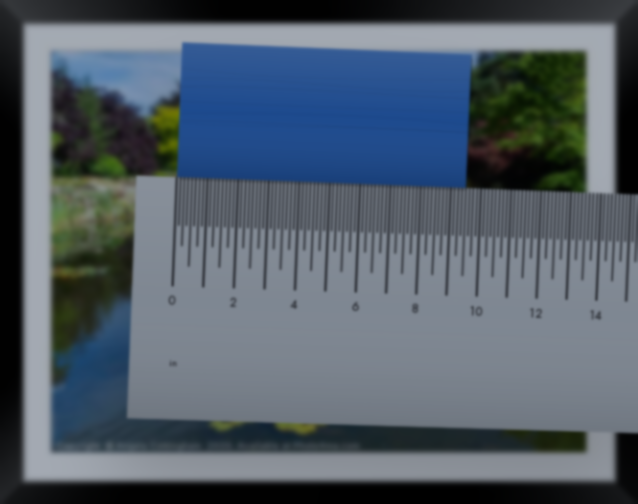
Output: in 9.5
